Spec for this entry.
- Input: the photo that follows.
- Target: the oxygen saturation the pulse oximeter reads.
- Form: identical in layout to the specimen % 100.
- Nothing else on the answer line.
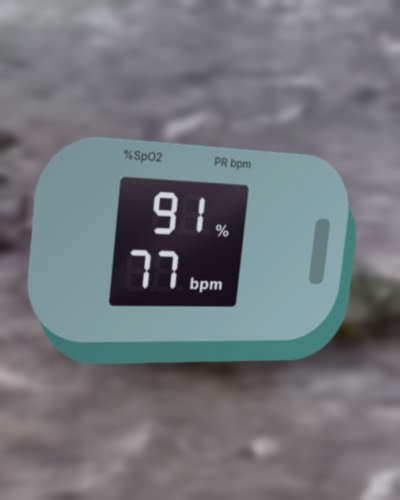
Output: % 91
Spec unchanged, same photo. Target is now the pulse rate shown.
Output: bpm 77
